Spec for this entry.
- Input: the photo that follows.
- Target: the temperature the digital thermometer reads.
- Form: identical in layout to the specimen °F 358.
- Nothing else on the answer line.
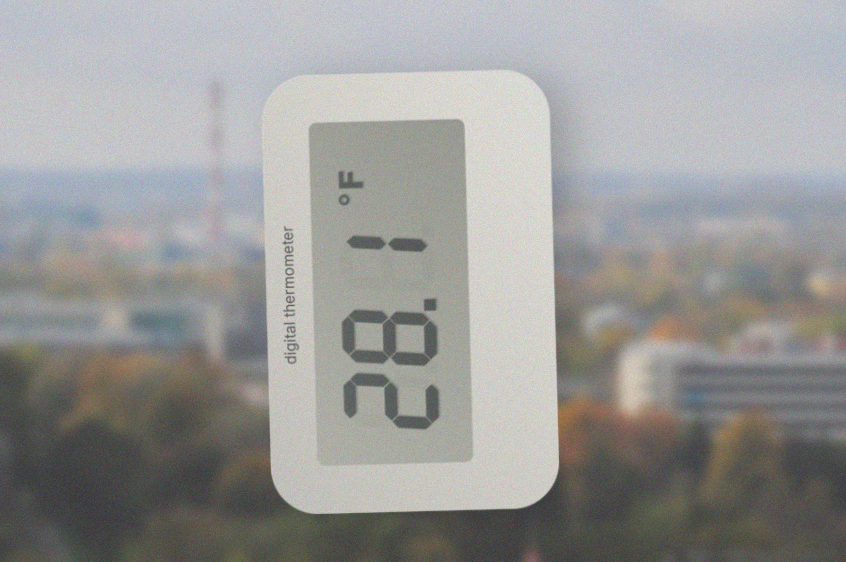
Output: °F 28.1
